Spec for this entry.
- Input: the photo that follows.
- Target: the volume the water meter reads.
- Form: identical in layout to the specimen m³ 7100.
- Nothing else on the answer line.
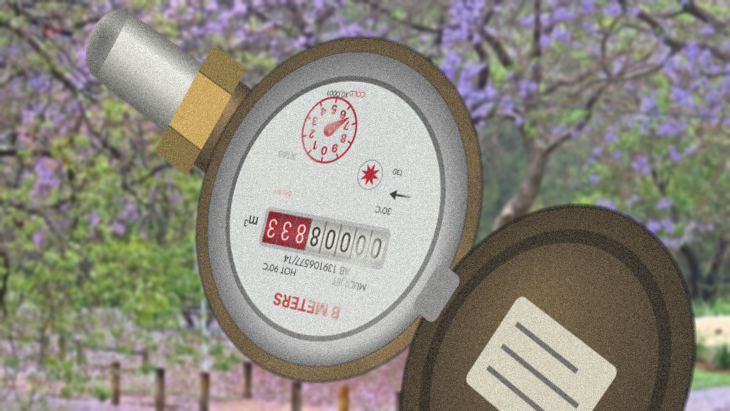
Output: m³ 8.8336
